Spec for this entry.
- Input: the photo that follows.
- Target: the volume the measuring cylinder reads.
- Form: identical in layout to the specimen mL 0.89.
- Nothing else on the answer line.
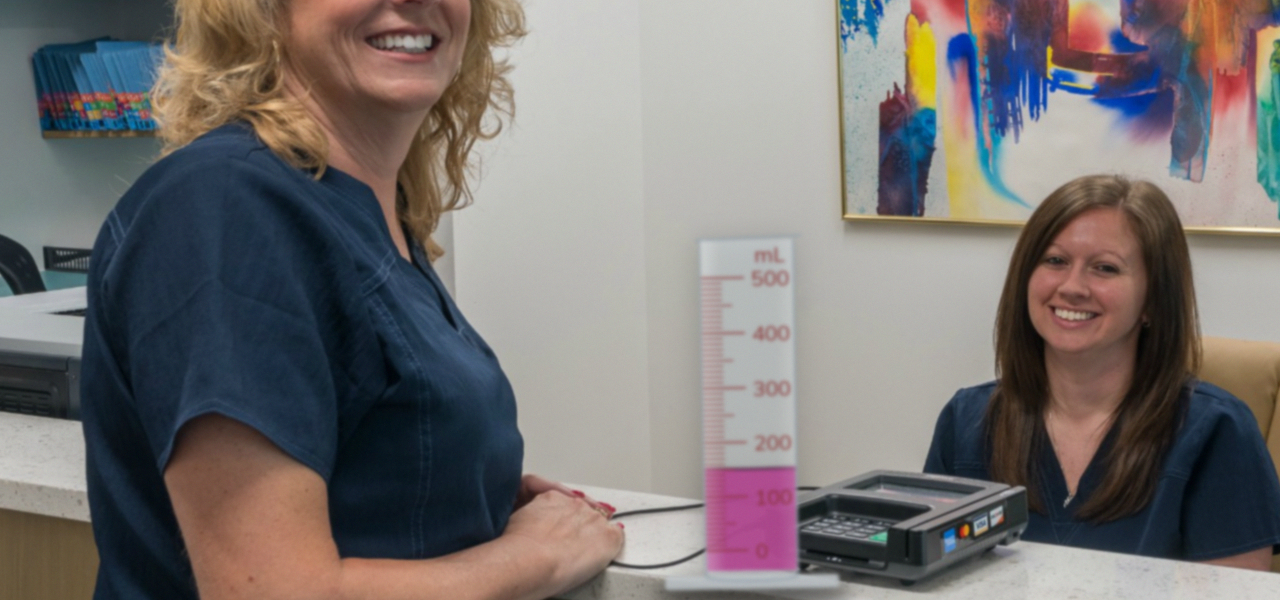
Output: mL 150
